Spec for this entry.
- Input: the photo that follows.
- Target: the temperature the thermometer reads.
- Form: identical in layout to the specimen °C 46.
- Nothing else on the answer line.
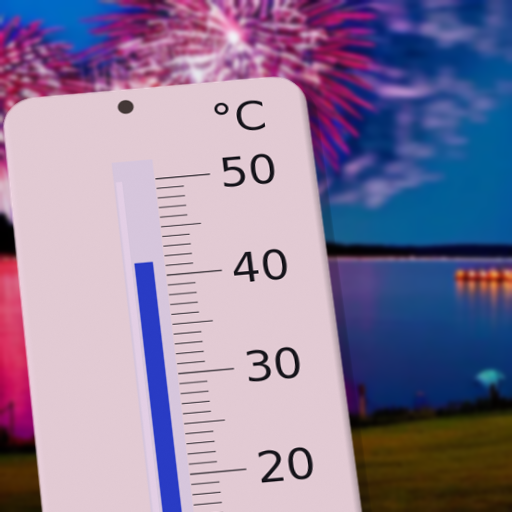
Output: °C 41.5
